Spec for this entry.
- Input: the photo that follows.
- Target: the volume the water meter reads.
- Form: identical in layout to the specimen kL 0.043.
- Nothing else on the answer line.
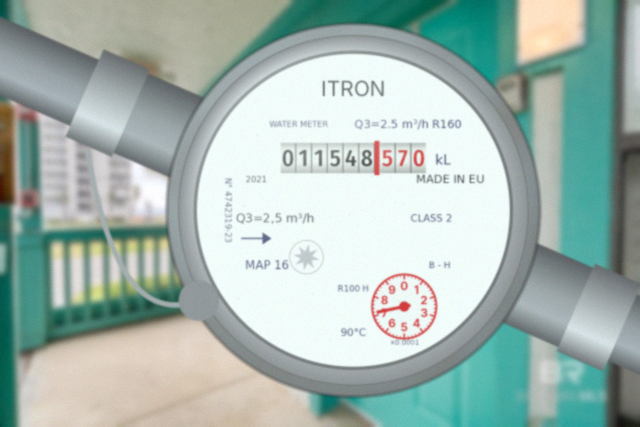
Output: kL 11548.5707
